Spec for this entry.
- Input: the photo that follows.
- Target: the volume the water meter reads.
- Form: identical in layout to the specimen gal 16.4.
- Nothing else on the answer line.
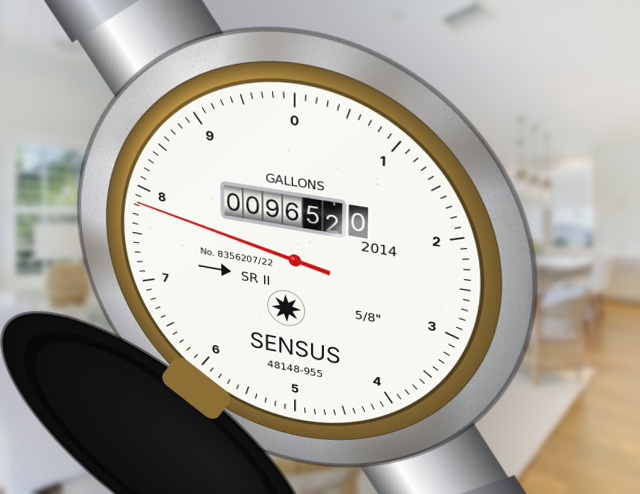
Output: gal 96517.8
